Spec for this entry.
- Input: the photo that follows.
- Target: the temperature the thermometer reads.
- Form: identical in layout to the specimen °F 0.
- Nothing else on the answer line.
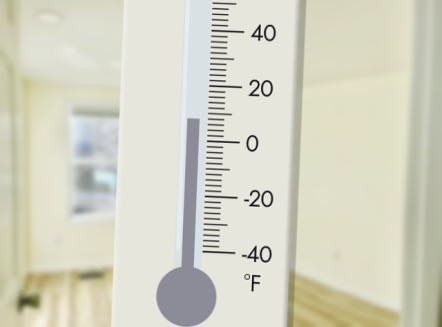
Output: °F 8
